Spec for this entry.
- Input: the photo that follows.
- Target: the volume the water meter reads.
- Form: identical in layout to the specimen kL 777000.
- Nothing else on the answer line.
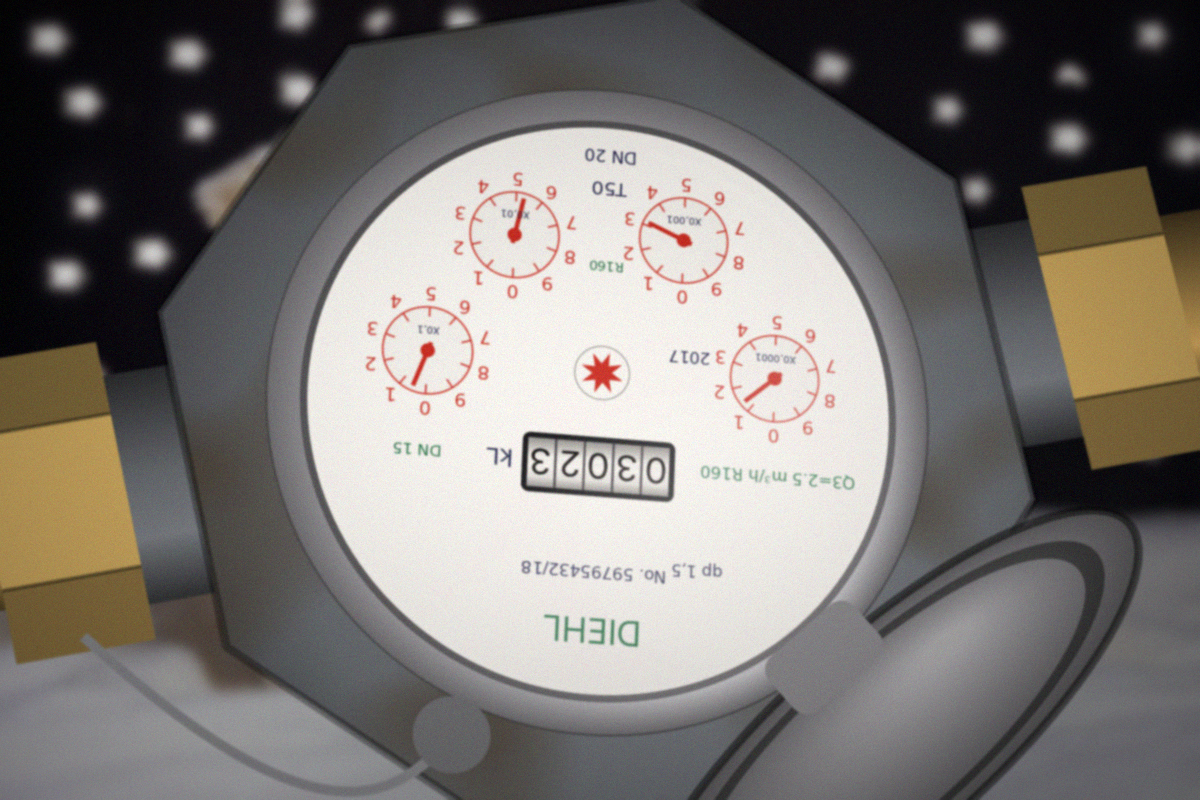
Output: kL 3023.0531
